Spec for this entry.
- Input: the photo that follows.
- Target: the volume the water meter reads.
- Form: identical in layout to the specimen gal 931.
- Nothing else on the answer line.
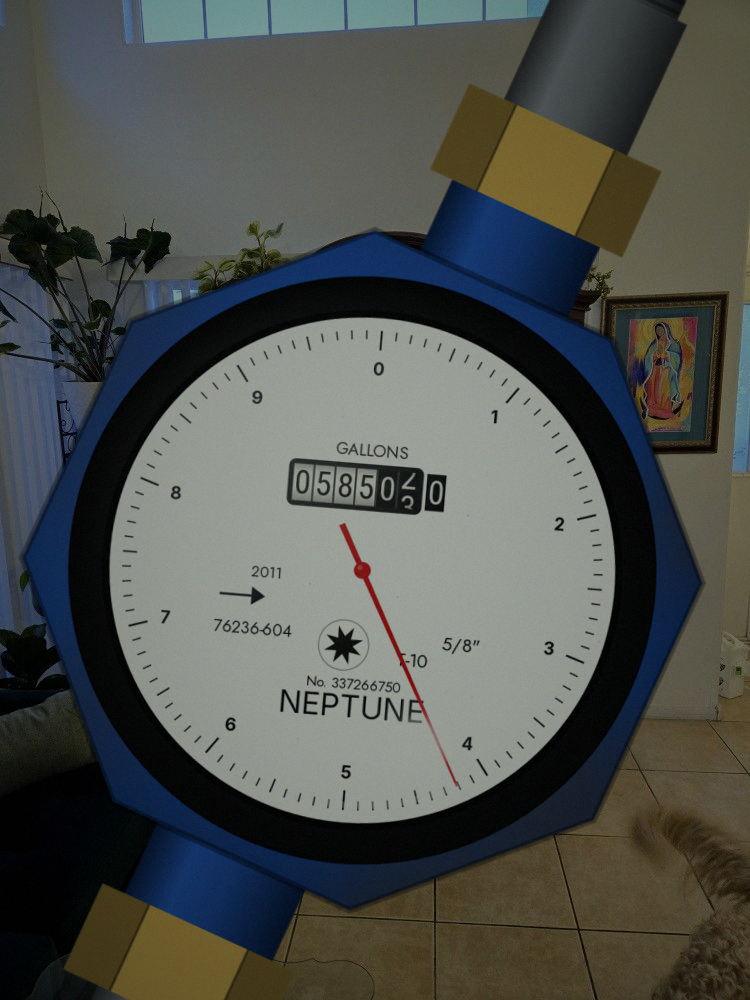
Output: gal 585024.2
